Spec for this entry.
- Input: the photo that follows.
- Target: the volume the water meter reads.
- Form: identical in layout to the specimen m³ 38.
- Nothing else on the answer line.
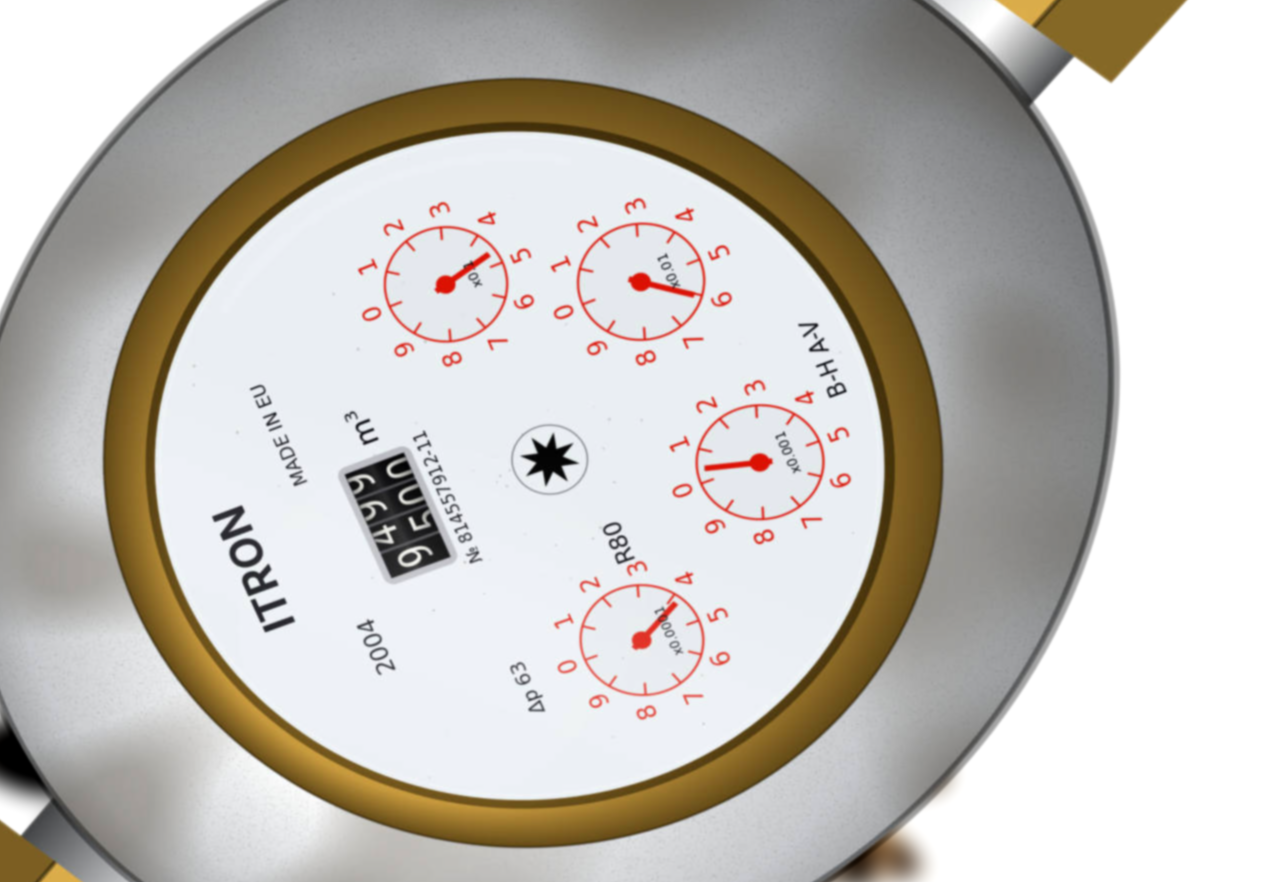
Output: m³ 9499.4604
